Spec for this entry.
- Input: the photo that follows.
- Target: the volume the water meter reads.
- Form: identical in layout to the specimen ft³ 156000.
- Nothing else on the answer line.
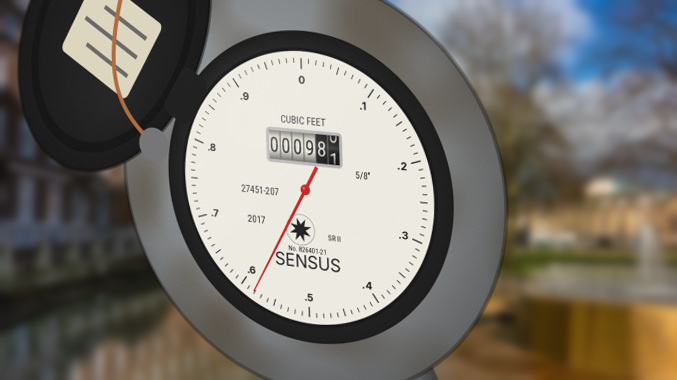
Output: ft³ 980.58
